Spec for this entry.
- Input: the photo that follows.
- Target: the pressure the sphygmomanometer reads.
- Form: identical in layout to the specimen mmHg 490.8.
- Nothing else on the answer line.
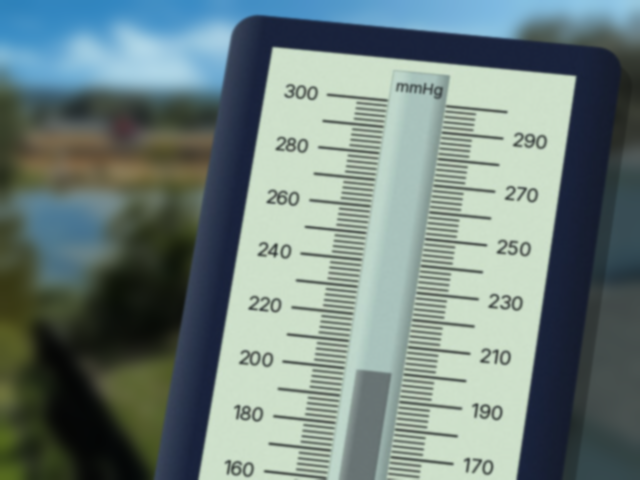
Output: mmHg 200
